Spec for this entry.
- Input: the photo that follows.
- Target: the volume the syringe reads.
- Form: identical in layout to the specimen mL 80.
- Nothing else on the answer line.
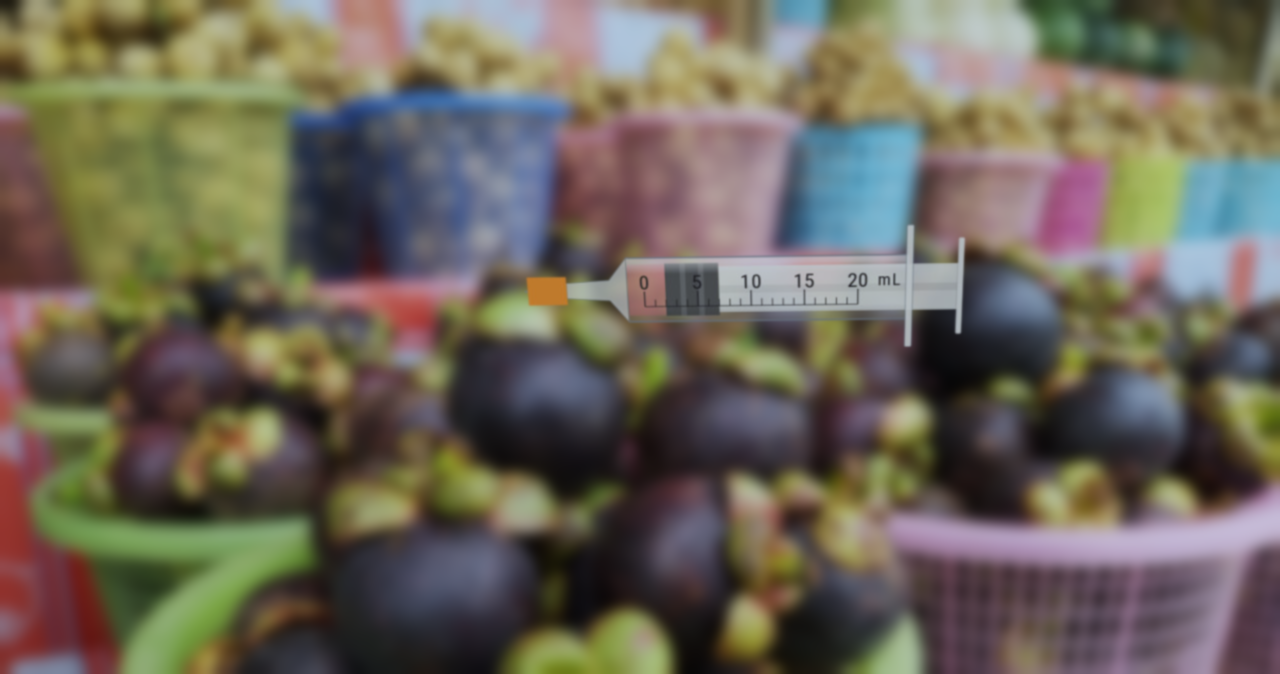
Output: mL 2
